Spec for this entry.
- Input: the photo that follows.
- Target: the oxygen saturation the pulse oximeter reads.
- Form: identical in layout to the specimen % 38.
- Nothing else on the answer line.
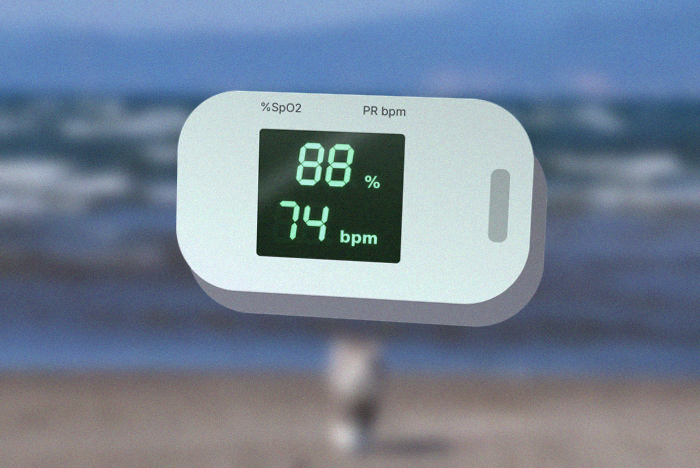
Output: % 88
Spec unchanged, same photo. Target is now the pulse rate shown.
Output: bpm 74
